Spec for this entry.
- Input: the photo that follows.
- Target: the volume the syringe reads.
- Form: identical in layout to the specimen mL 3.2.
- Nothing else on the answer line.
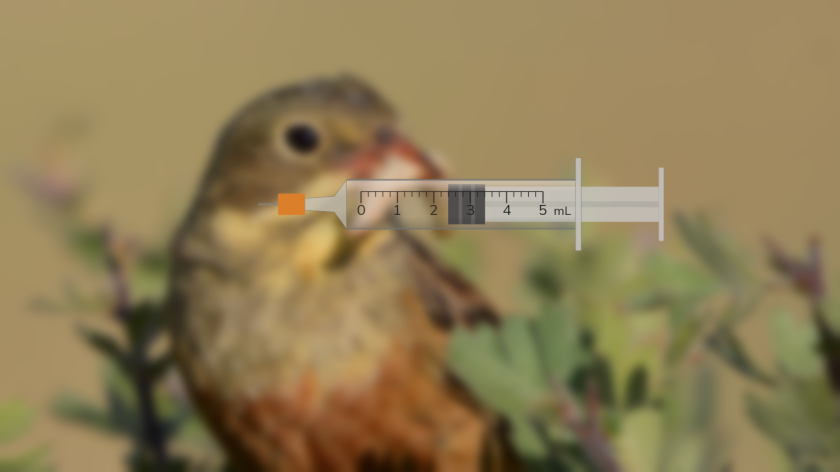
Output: mL 2.4
